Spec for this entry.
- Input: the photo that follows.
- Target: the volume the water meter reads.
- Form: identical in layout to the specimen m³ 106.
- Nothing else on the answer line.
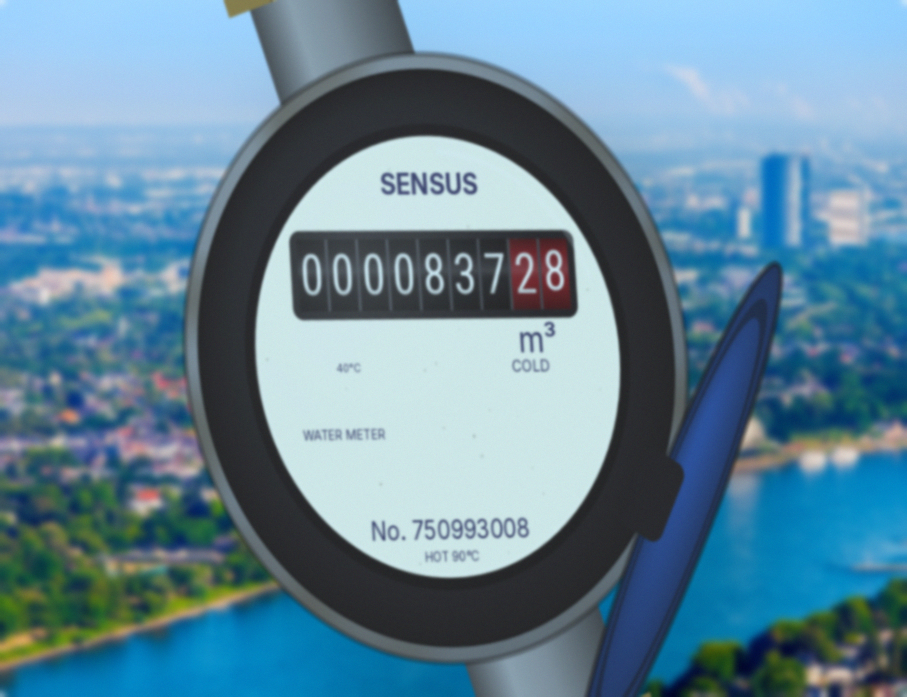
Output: m³ 837.28
